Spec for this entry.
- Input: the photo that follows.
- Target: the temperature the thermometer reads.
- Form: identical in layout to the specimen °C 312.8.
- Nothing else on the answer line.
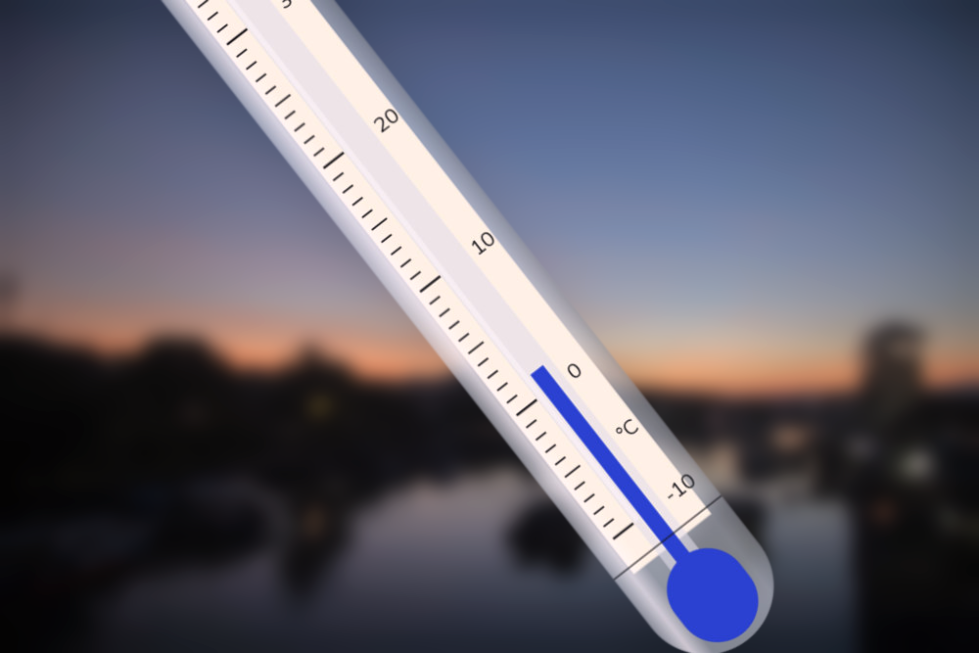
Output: °C 1.5
